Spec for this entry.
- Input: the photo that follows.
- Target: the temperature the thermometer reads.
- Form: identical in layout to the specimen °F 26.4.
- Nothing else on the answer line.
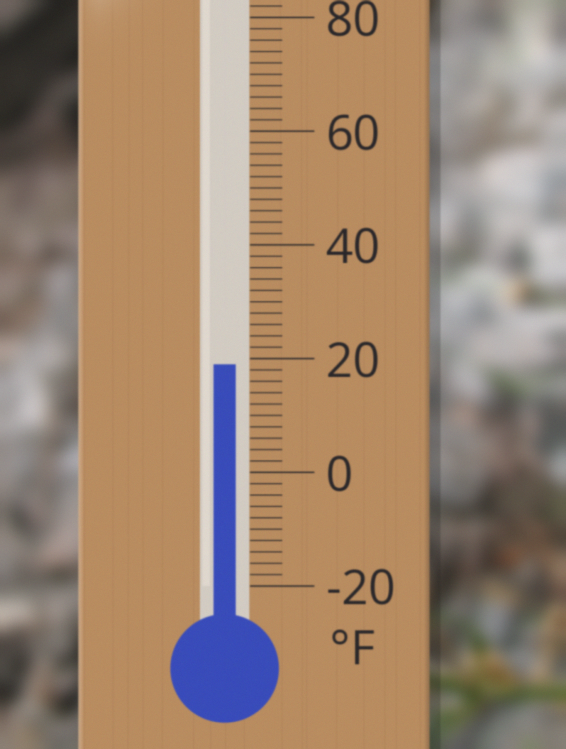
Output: °F 19
